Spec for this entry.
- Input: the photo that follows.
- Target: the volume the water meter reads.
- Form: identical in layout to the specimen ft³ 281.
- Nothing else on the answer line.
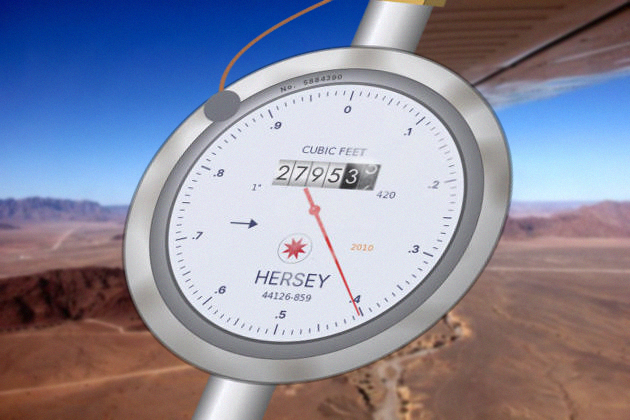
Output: ft³ 279535.40
